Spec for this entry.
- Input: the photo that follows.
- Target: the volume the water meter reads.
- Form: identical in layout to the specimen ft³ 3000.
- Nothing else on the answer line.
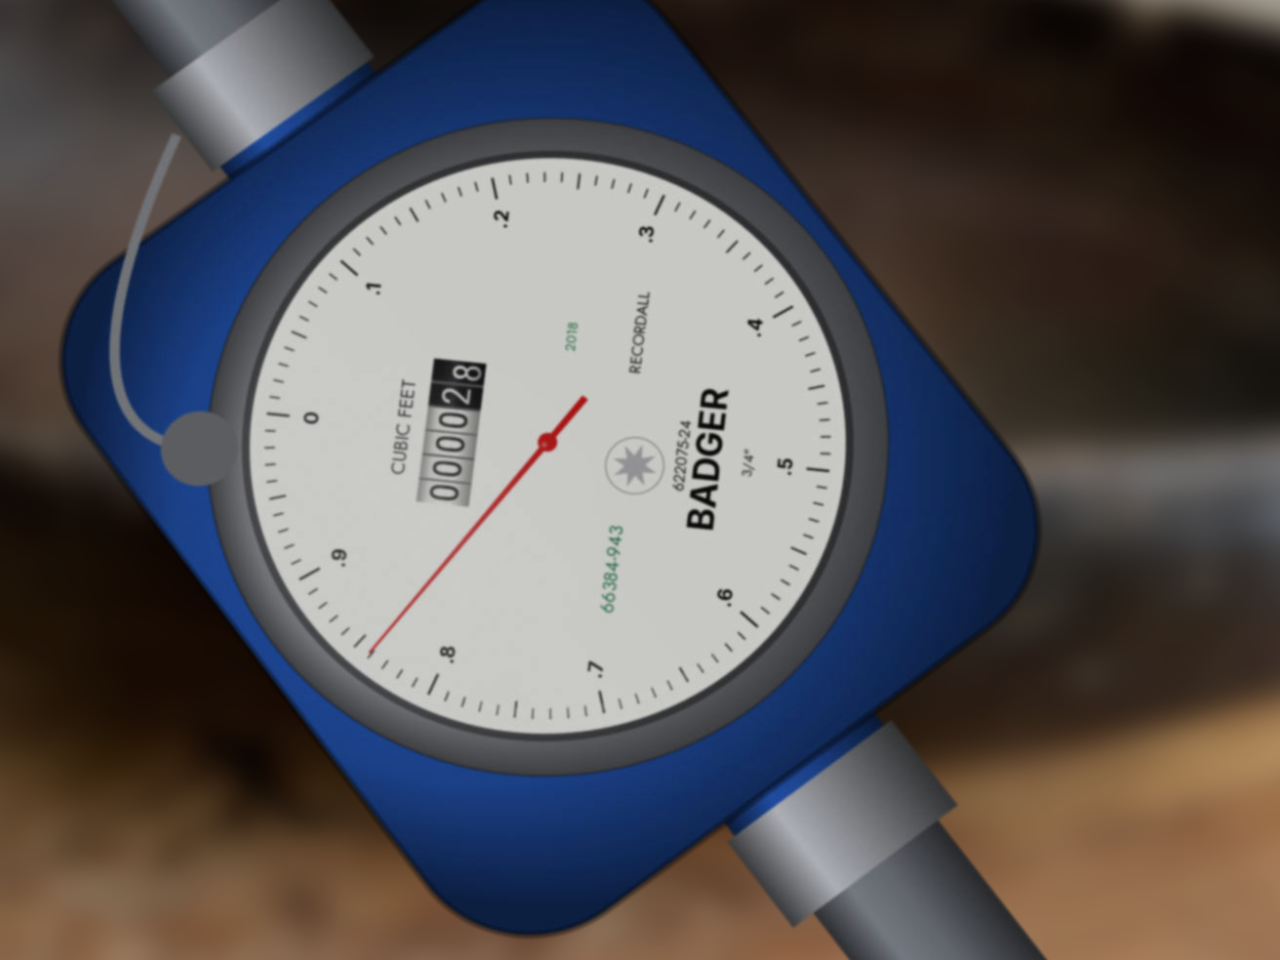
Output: ft³ 27.84
